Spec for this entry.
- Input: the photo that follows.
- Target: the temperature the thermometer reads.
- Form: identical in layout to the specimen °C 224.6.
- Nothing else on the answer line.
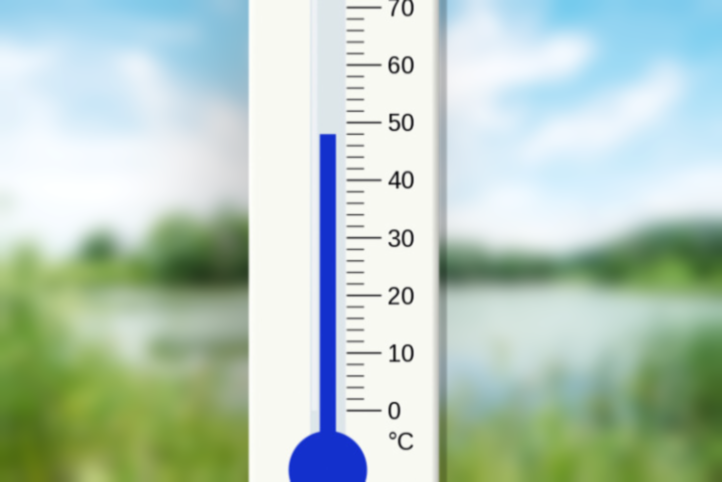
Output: °C 48
